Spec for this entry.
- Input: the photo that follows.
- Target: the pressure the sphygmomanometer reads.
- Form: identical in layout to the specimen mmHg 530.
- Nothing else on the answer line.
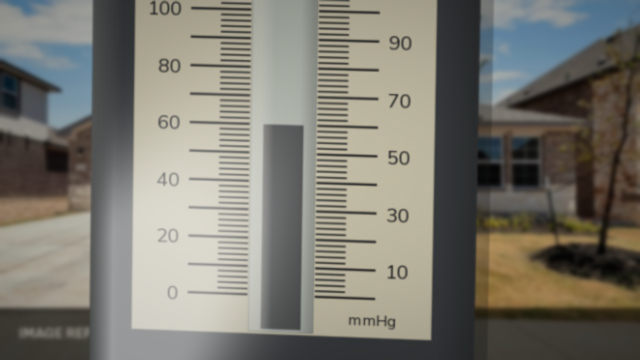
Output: mmHg 60
